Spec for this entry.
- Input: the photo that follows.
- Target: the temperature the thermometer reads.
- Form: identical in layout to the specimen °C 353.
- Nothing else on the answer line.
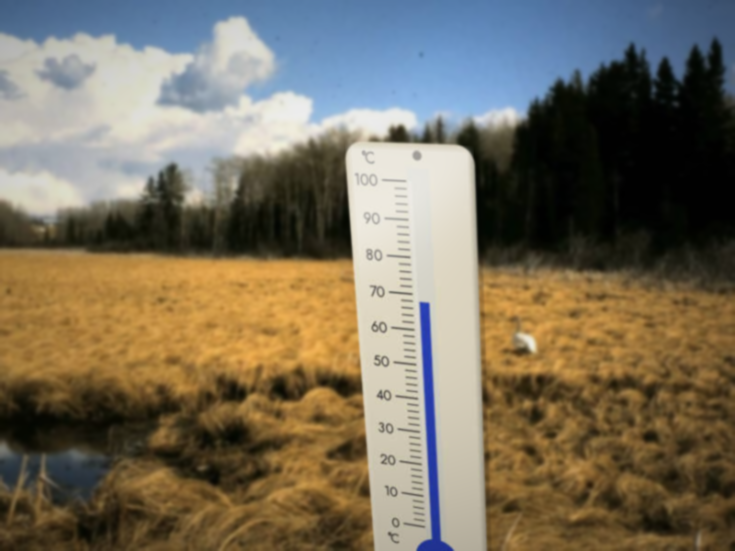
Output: °C 68
